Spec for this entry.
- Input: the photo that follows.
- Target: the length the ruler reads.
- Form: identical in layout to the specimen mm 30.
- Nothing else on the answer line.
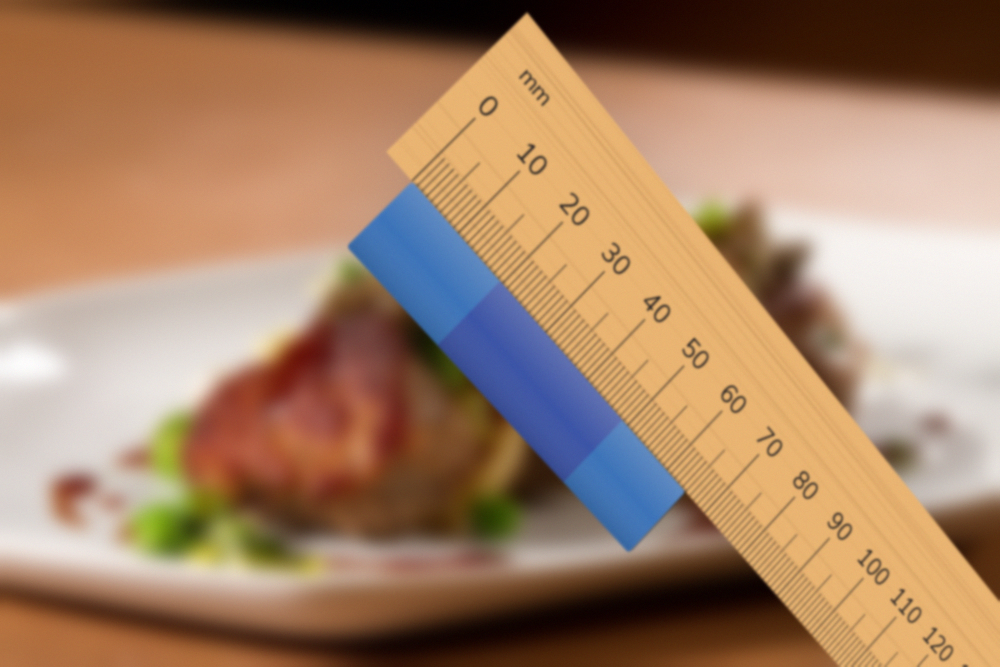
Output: mm 65
